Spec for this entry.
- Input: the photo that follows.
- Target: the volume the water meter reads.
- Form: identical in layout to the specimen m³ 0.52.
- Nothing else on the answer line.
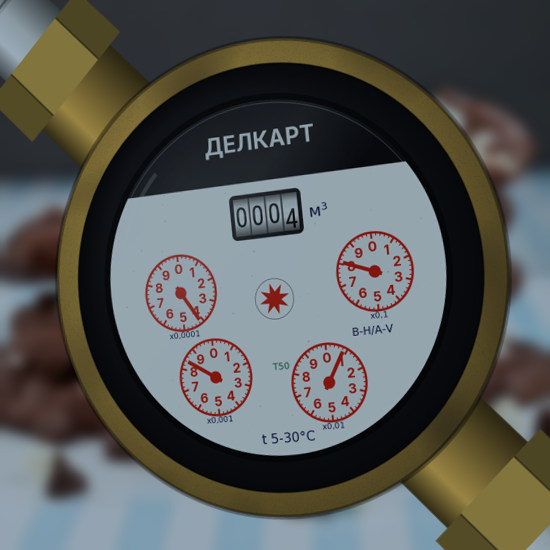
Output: m³ 3.8084
